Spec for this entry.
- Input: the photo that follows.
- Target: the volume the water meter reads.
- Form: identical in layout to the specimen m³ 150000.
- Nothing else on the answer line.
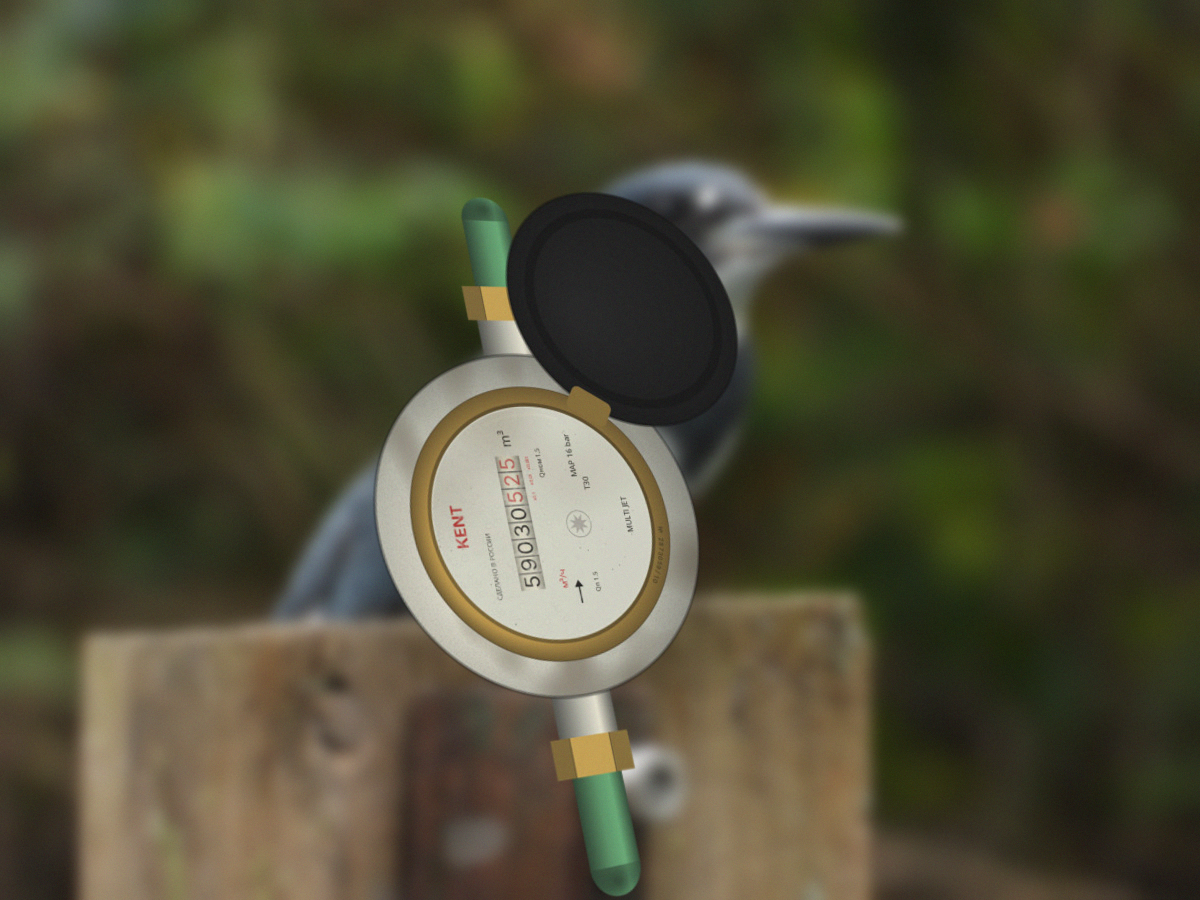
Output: m³ 59030.525
